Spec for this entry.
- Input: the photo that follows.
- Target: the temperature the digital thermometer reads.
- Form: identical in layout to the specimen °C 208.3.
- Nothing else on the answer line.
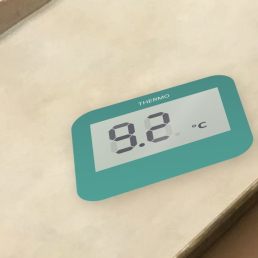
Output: °C 9.2
